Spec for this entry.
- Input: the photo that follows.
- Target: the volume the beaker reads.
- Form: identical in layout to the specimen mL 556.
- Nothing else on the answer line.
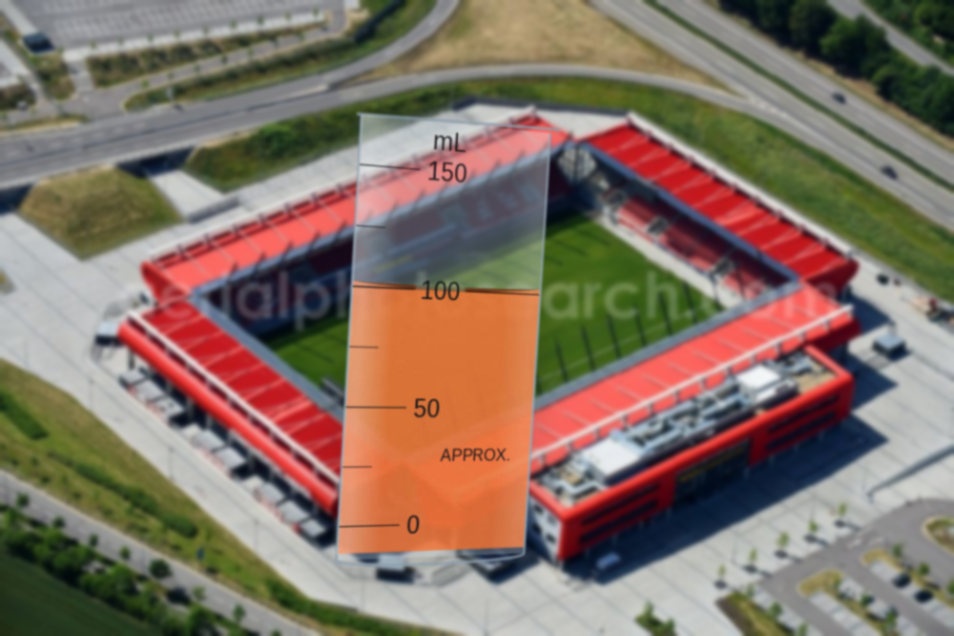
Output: mL 100
